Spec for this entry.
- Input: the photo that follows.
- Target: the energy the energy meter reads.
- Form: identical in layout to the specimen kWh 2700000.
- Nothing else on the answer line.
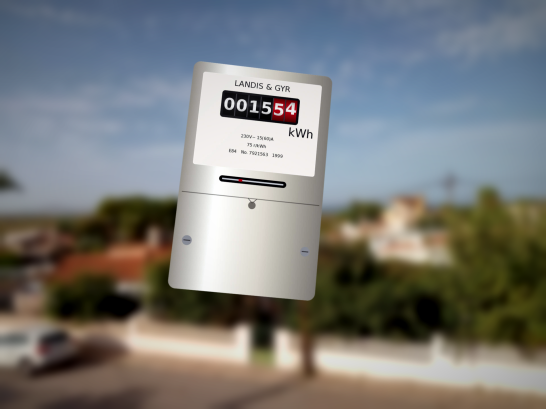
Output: kWh 15.54
